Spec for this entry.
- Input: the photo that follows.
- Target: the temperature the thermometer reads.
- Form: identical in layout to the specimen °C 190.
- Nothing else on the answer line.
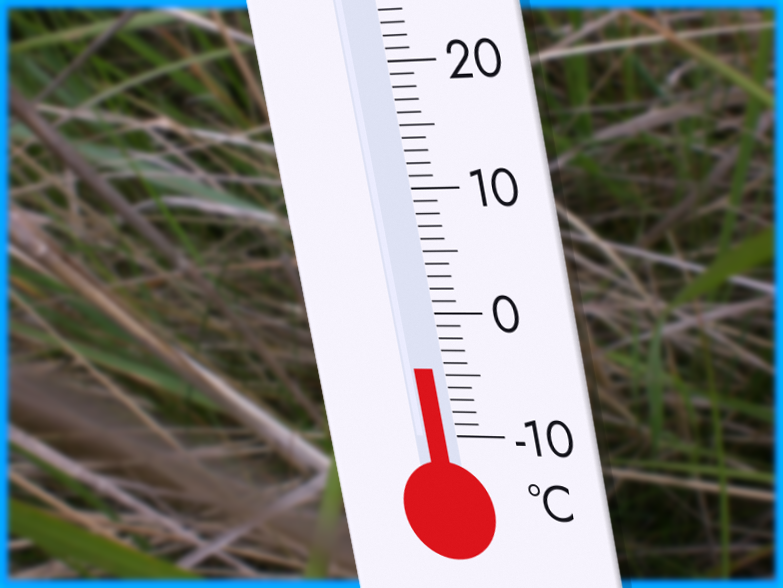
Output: °C -4.5
